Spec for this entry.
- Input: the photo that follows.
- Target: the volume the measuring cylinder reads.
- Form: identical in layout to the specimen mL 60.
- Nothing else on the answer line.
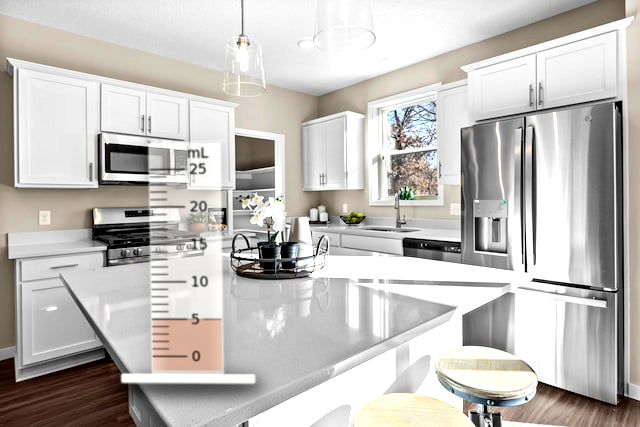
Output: mL 5
